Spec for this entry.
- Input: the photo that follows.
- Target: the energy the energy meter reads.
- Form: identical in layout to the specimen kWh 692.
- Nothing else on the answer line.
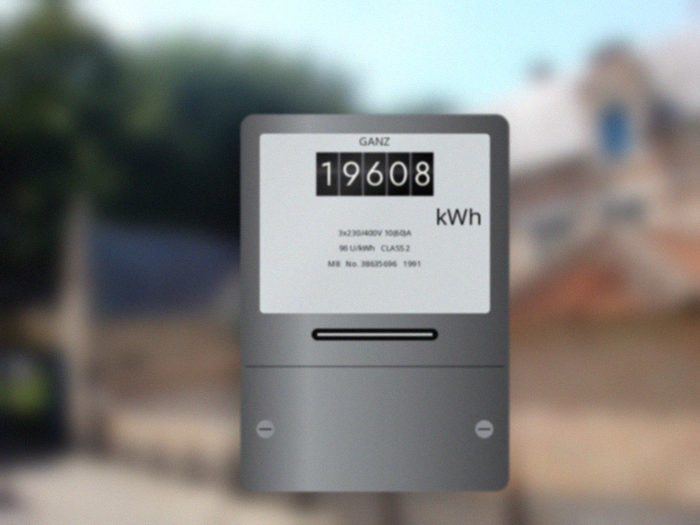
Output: kWh 19608
